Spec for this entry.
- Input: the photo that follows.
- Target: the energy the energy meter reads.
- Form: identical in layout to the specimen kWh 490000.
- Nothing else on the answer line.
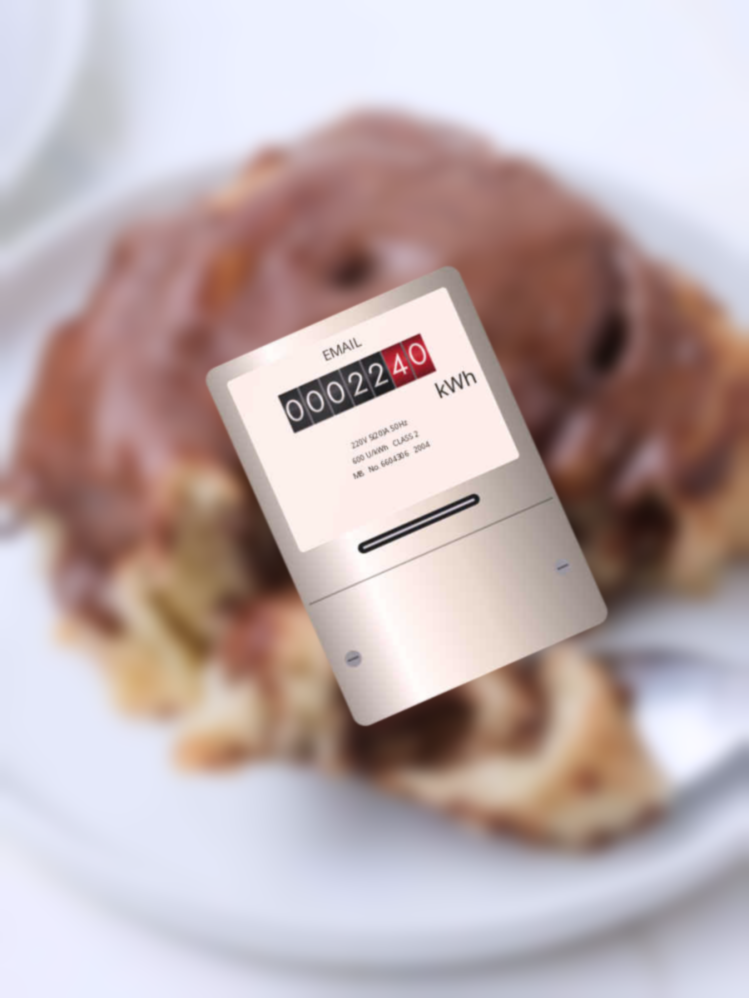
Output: kWh 22.40
